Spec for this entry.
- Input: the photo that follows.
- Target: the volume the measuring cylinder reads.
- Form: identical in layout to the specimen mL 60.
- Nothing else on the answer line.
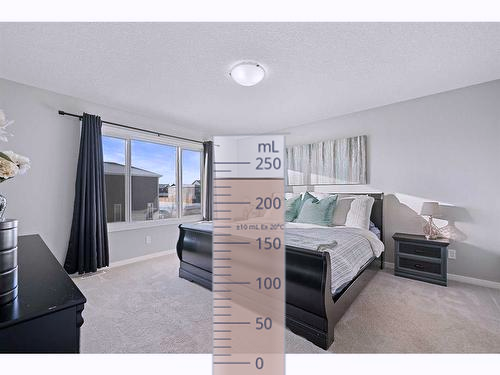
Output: mL 230
